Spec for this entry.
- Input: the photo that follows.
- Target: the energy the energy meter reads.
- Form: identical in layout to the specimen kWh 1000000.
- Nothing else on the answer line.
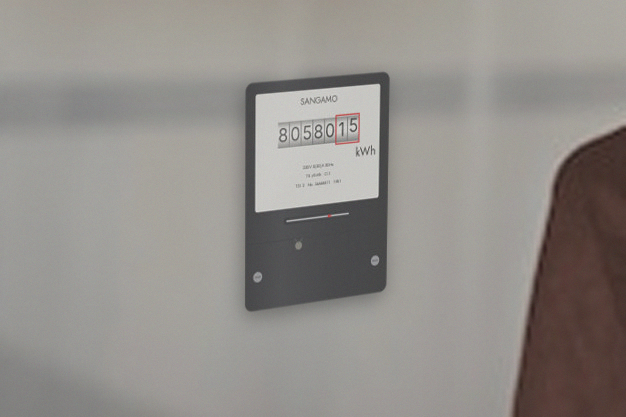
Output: kWh 80580.15
